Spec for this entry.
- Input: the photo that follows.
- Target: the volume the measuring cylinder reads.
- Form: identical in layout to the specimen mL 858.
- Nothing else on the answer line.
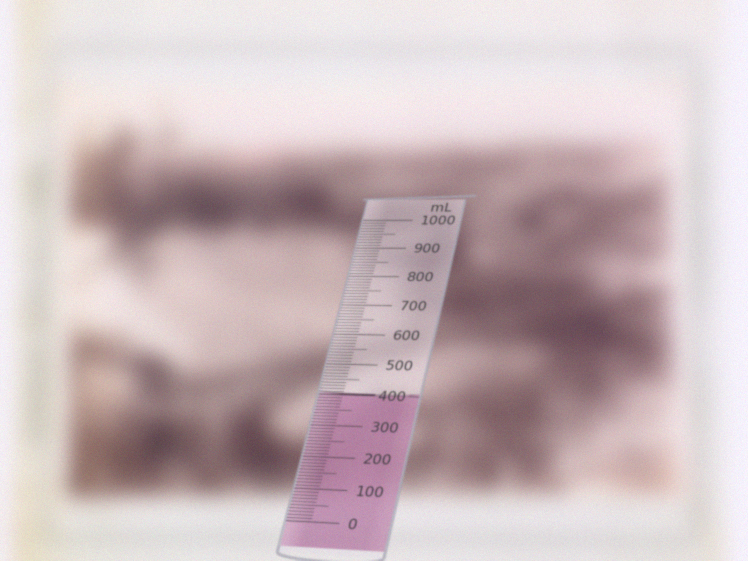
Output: mL 400
